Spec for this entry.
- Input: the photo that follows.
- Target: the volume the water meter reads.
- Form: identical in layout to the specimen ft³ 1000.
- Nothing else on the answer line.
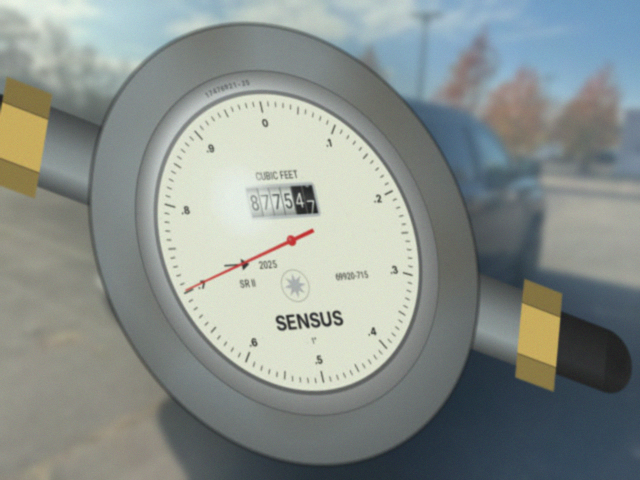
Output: ft³ 877546.70
